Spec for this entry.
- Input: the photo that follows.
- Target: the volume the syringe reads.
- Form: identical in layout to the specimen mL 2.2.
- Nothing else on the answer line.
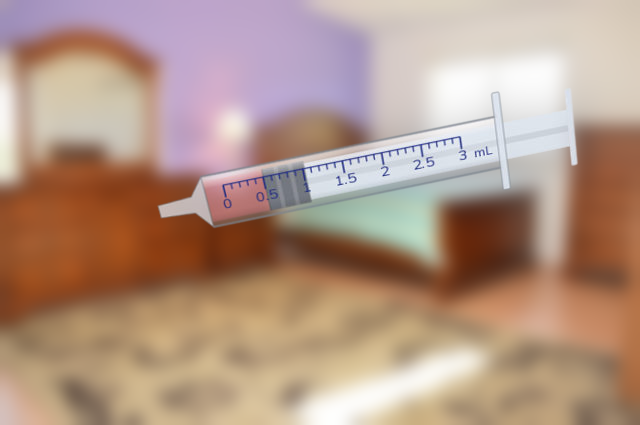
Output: mL 0.5
